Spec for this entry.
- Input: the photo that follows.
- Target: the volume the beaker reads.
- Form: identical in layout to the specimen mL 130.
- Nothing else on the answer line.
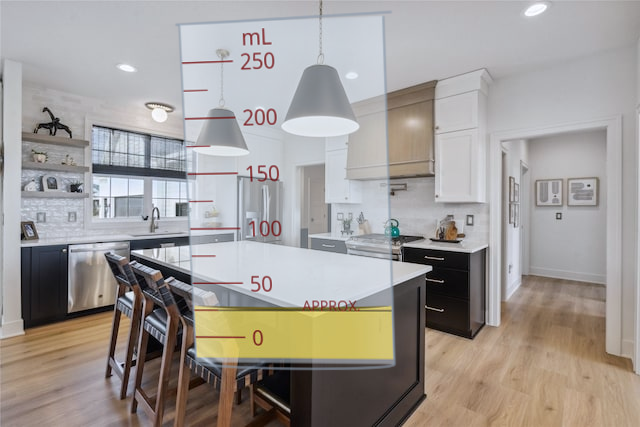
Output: mL 25
